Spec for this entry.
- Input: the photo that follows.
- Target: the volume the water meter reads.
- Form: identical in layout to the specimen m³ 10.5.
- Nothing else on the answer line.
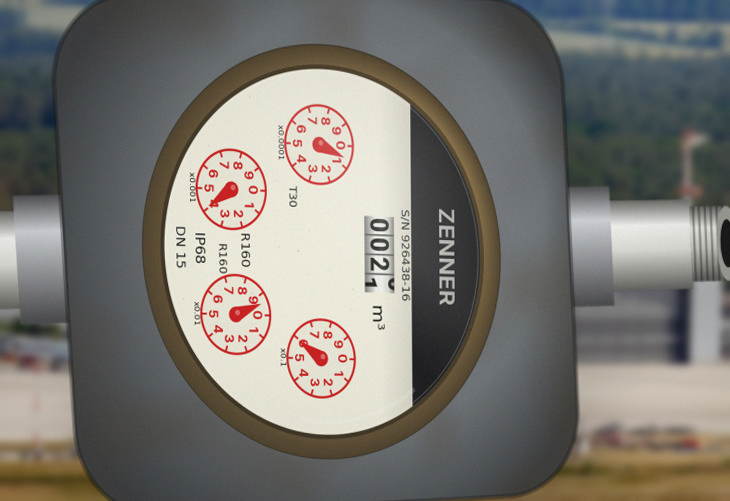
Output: m³ 20.5940
